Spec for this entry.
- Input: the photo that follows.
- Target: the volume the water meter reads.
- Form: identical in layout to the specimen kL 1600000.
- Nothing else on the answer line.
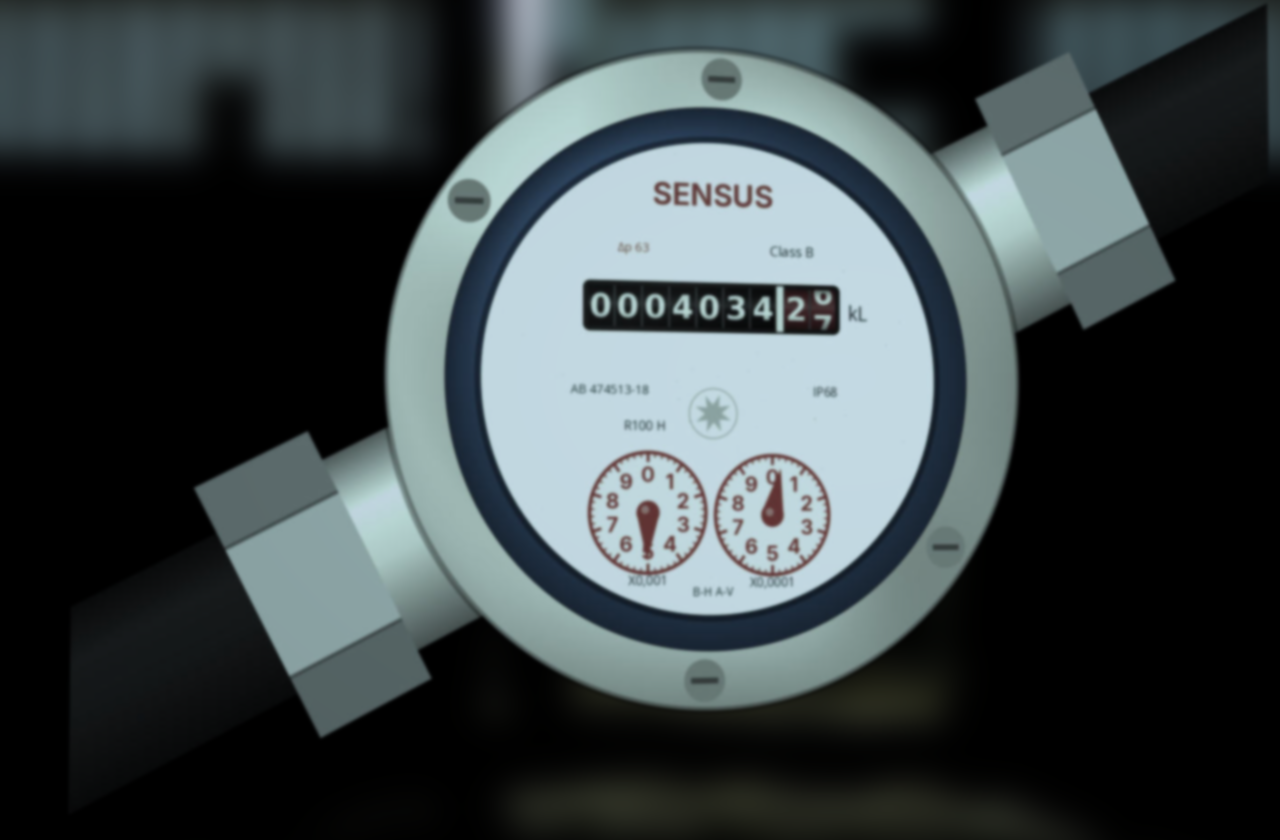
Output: kL 4034.2650
